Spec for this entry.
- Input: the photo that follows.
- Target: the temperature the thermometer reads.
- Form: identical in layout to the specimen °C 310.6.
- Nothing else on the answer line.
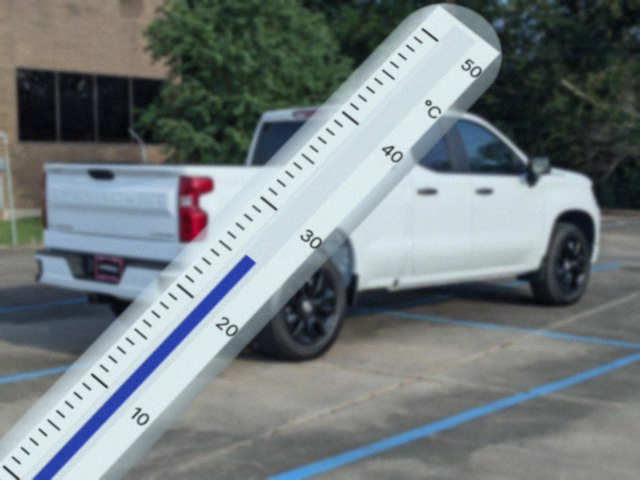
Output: °C 25.5
